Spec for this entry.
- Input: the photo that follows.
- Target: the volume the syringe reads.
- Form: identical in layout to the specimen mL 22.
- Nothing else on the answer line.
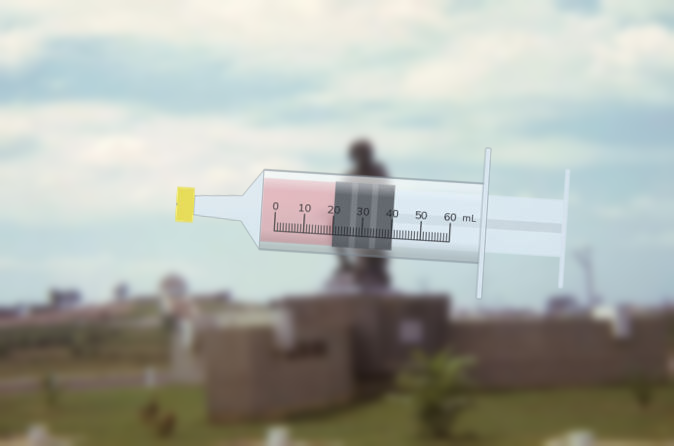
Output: mL 20
